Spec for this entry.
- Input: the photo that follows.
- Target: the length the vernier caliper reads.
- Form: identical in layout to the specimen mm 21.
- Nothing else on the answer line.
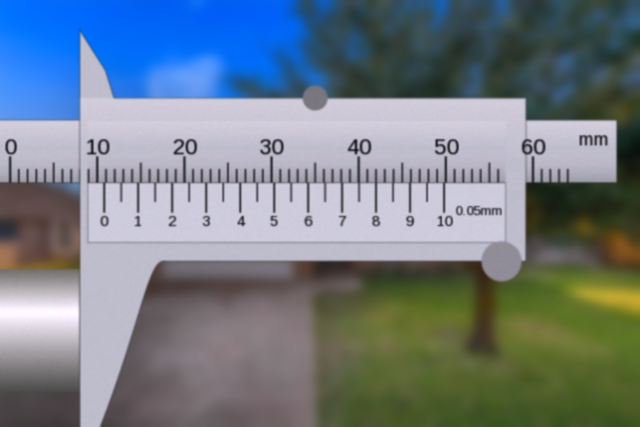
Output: mm 10.8
